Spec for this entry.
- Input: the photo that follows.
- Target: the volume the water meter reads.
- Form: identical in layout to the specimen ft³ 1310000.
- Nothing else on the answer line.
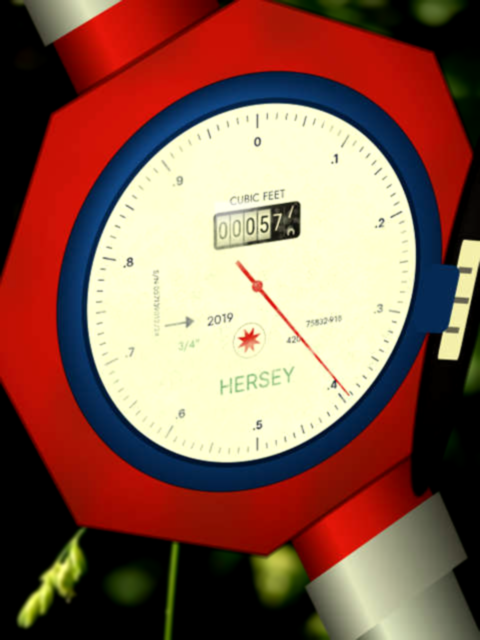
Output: ft³ 577.39
